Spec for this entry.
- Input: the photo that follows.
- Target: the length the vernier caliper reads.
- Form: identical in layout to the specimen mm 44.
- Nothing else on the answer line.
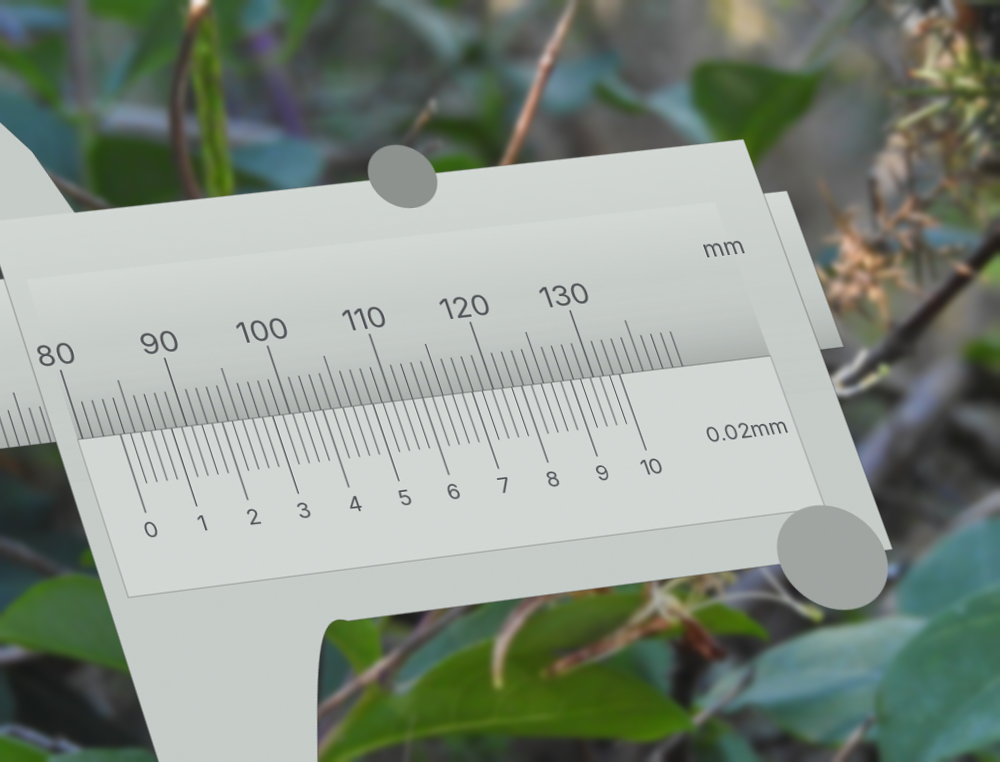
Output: mm 83.6
